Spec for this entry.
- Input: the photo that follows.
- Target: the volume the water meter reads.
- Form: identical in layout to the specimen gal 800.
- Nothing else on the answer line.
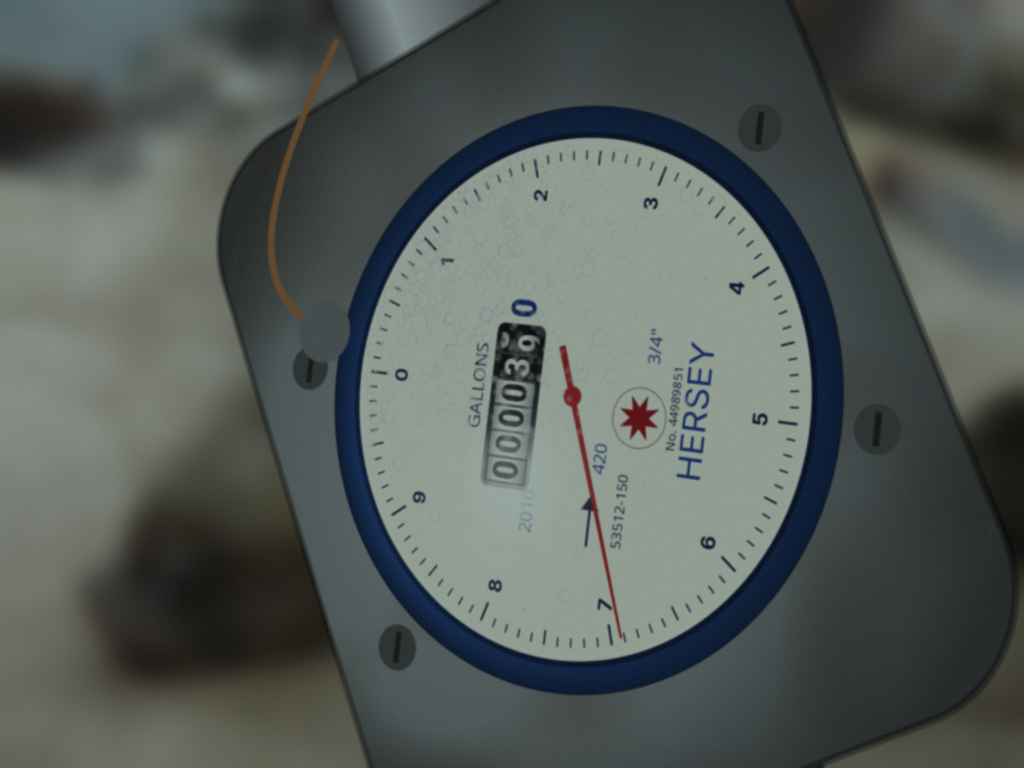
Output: gal 386.9
